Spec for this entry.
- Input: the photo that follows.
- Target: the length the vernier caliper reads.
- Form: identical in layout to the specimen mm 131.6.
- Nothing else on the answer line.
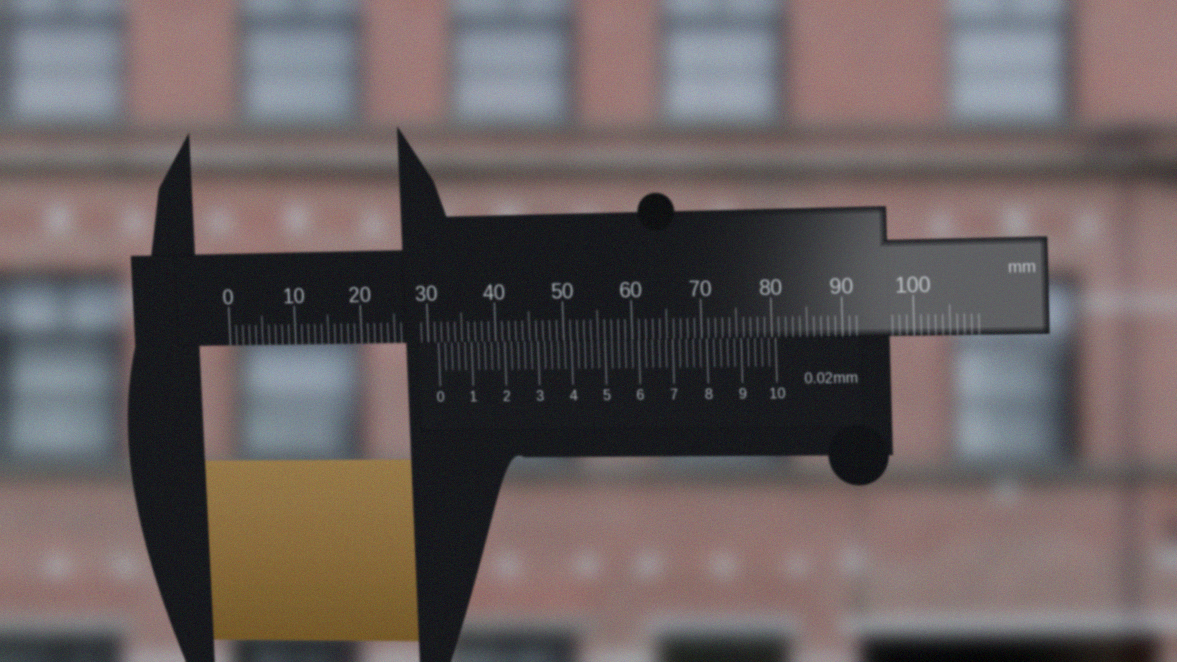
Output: mm 31.5
